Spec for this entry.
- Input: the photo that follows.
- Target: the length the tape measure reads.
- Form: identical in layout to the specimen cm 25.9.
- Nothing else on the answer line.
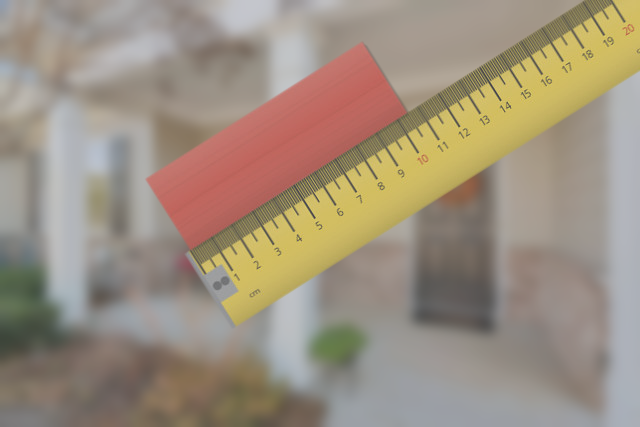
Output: cm 10.5
